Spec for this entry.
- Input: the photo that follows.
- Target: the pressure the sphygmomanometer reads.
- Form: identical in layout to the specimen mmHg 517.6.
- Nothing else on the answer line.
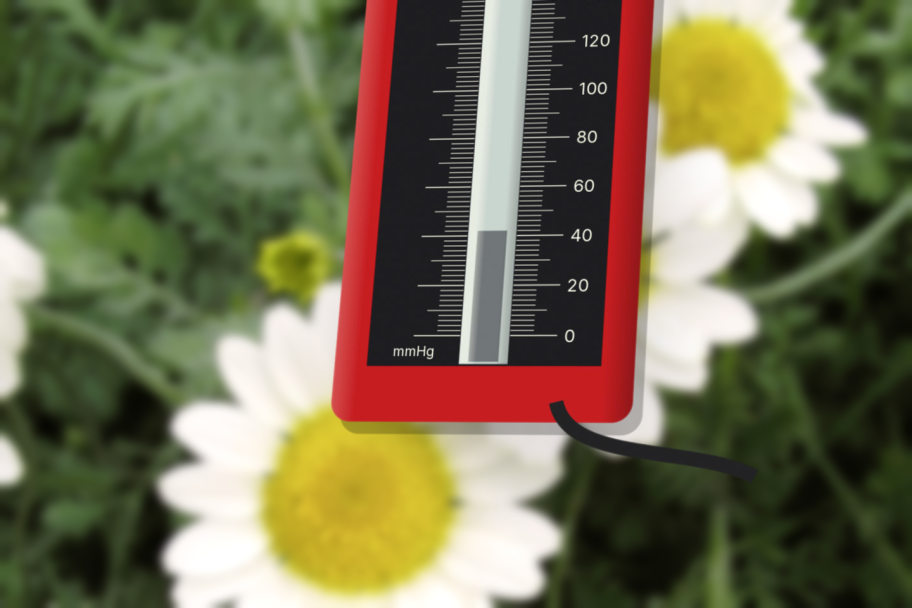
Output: mmHg 42
